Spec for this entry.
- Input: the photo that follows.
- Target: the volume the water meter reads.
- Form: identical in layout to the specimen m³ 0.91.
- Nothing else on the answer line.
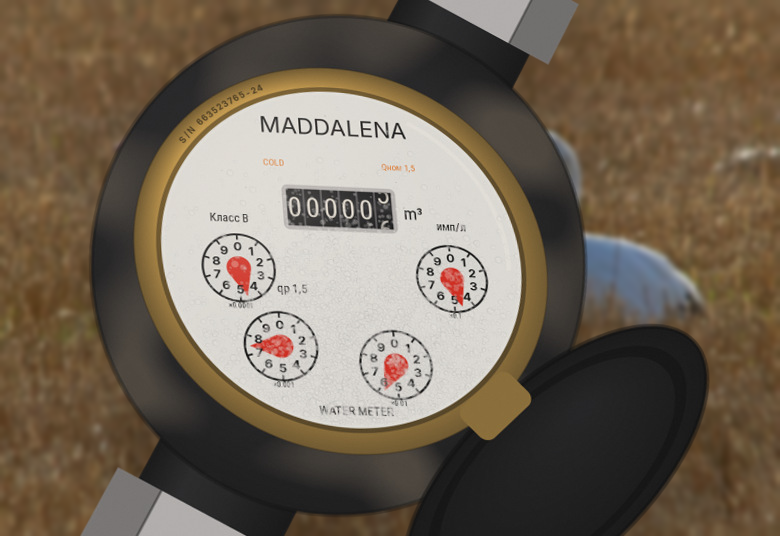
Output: m³ 5.4574
